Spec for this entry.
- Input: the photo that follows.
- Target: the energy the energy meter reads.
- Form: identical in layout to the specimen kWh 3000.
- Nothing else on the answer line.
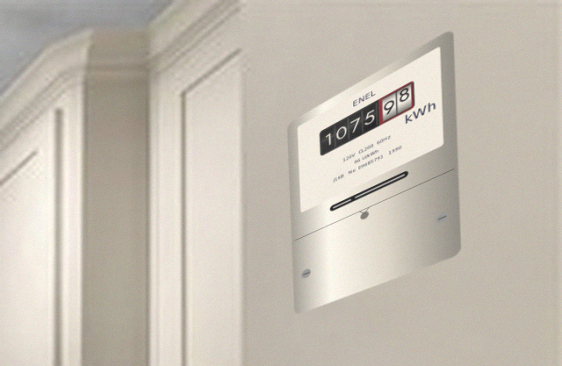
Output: kWh 1075.98
